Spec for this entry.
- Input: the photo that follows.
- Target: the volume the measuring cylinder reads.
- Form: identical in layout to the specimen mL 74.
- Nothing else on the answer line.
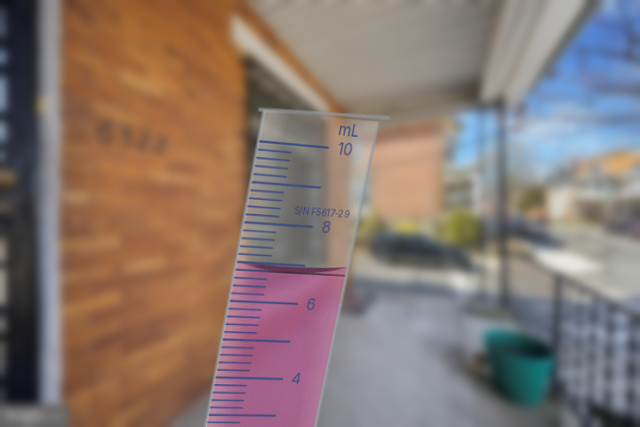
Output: mL 6.8
